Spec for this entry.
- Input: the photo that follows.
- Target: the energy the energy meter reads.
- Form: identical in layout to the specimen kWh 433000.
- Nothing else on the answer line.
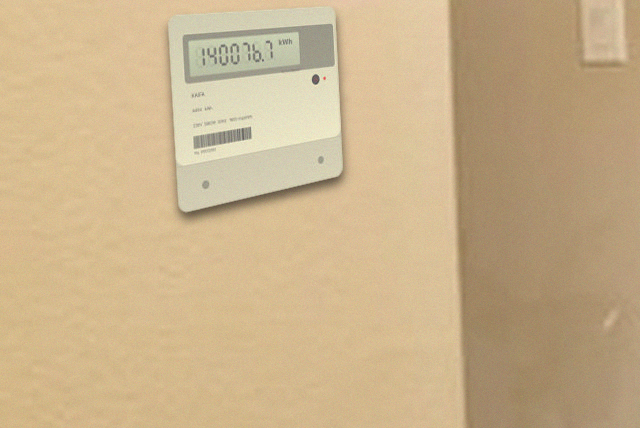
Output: kWh 140076.7
